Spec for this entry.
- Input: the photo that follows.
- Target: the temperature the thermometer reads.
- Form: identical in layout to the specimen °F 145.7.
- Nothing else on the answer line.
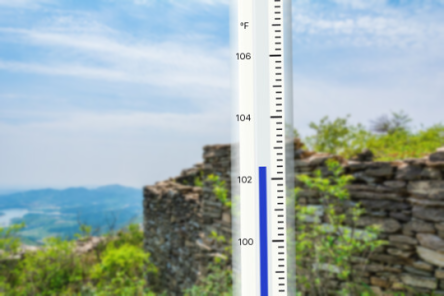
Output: °F 102.4
